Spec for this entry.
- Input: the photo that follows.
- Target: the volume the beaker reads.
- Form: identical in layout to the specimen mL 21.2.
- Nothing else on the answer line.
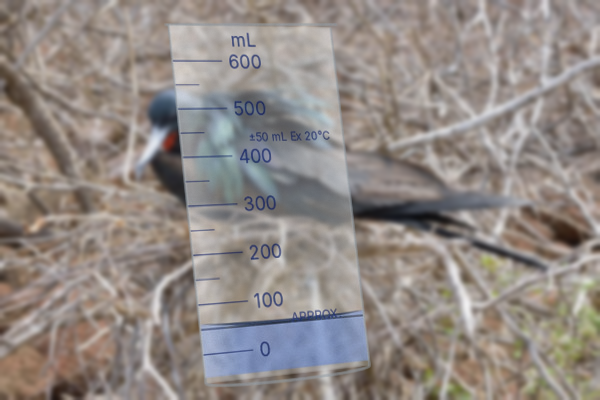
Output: mL 50
